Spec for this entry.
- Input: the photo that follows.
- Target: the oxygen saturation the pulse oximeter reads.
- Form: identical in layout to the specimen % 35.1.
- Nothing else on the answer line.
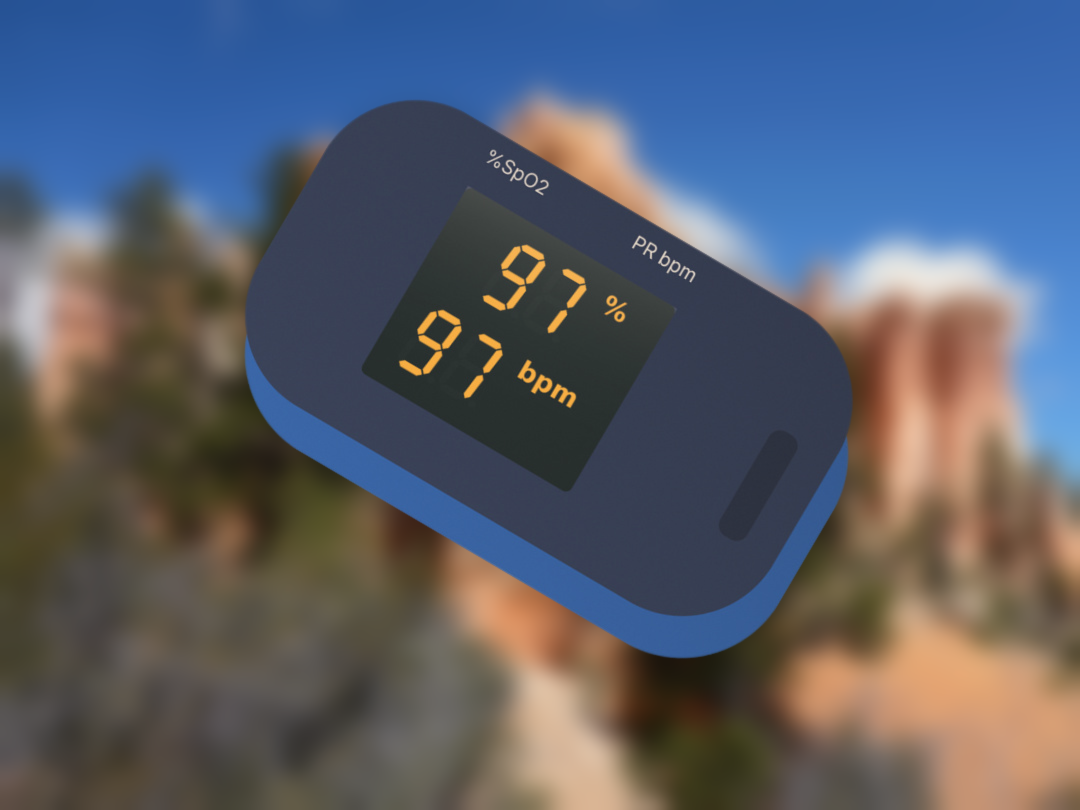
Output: % 97
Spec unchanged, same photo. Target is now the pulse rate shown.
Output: bpm 97
